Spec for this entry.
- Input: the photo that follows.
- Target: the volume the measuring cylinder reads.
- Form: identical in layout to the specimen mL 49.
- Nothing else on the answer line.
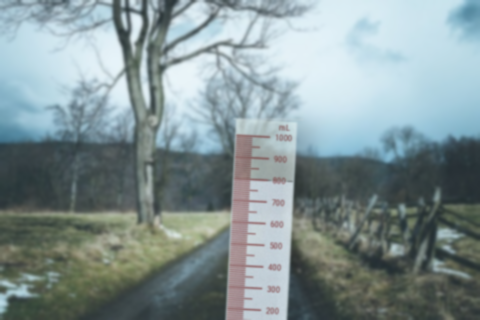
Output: mL 800
